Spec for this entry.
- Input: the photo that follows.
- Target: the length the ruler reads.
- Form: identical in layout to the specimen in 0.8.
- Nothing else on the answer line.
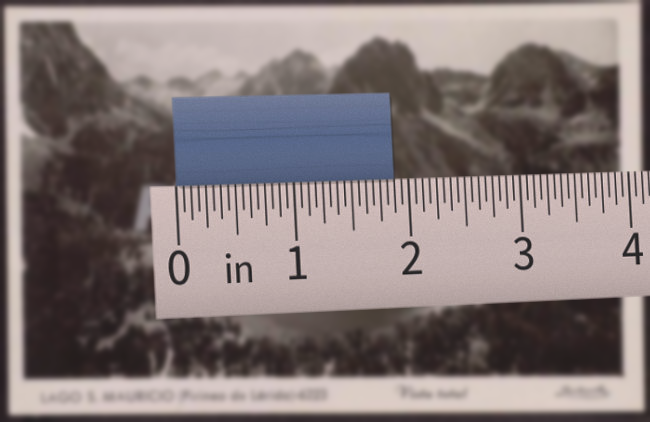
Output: in 1.875
